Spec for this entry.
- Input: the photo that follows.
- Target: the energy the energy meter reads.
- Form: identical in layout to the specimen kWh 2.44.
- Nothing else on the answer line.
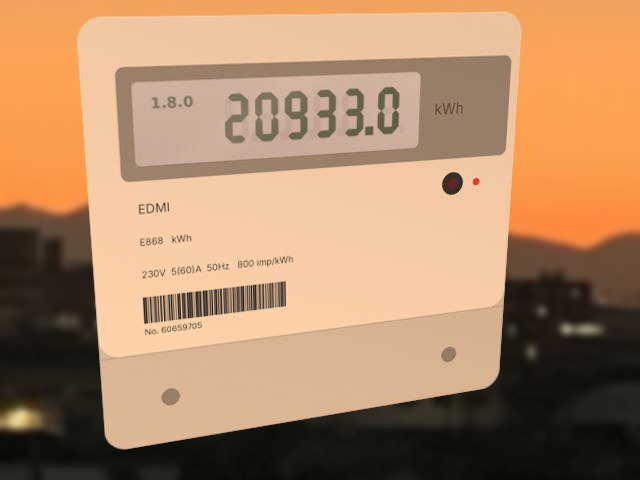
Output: kWh 20933.0
